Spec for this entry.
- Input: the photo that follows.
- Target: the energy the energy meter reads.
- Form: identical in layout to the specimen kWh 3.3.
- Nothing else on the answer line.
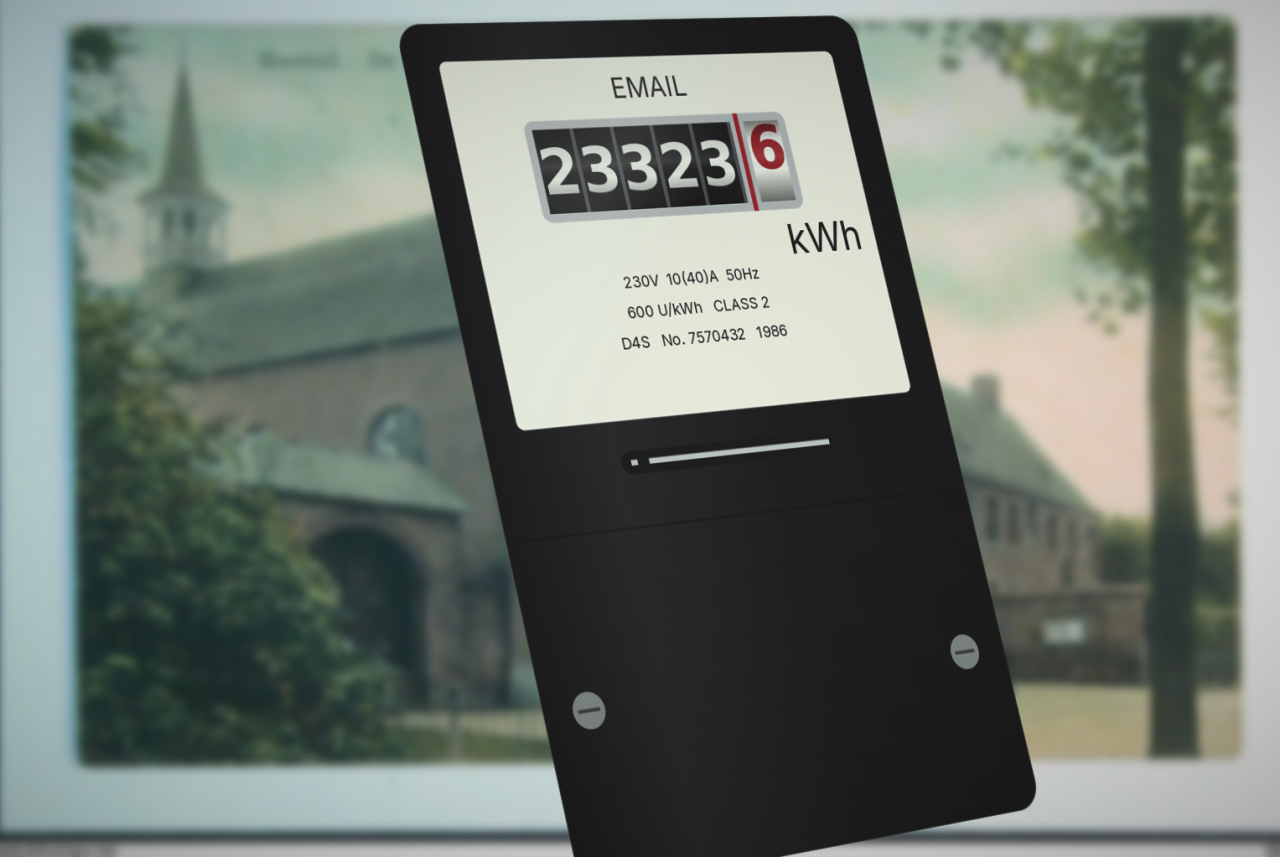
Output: kWh 23323.6
